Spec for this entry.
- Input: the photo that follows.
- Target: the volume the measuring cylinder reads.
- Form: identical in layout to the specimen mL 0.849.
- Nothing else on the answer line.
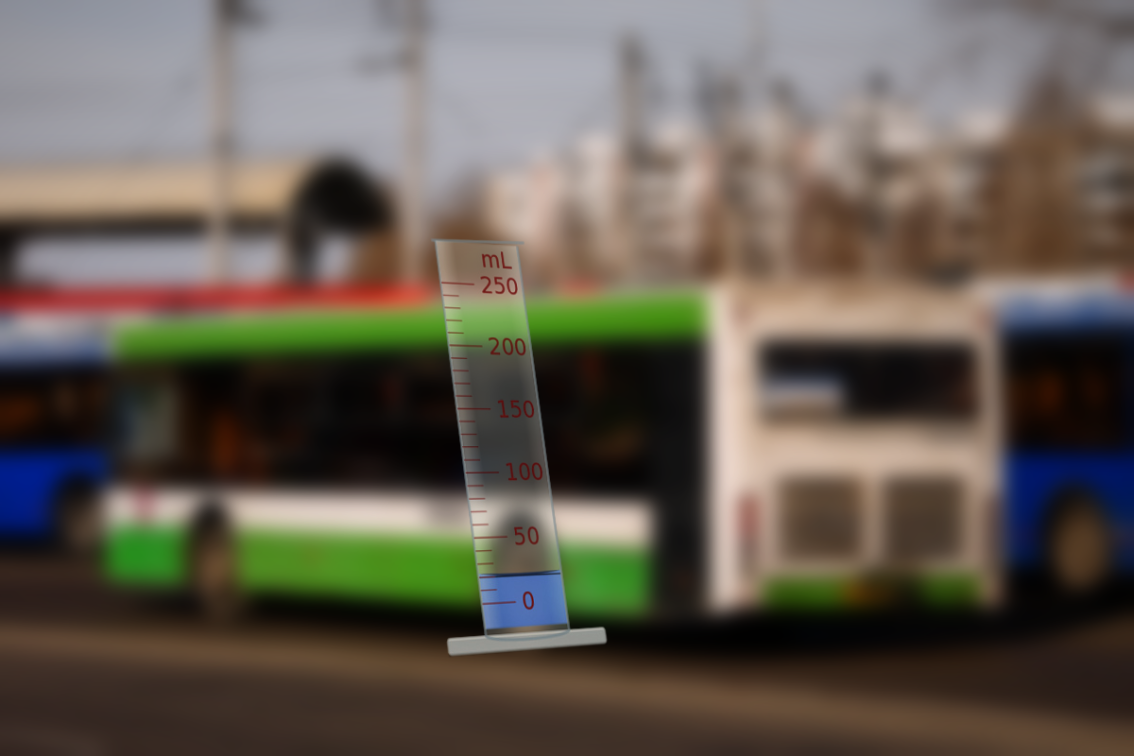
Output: mL 20
